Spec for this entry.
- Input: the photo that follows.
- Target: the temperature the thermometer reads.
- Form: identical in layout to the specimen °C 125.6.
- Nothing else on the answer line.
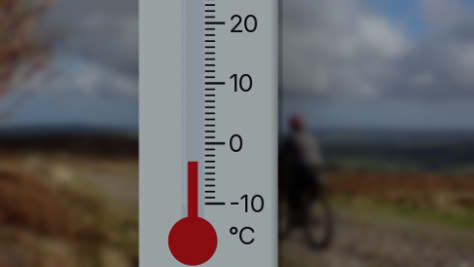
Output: °C -3
